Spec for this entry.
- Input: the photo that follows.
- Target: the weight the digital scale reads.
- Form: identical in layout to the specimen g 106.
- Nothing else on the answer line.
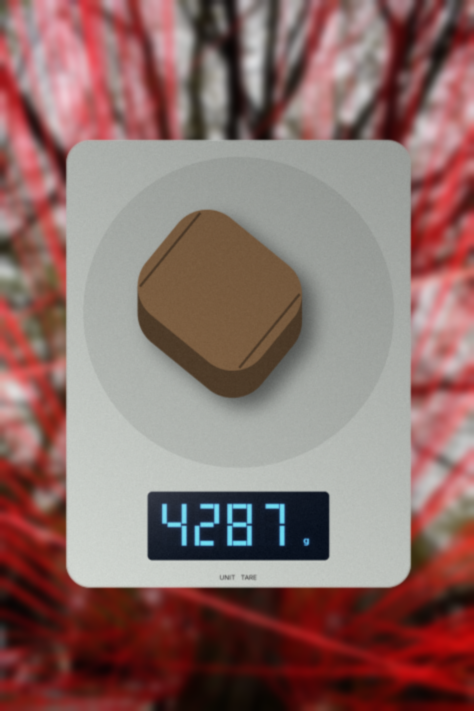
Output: g 4287
